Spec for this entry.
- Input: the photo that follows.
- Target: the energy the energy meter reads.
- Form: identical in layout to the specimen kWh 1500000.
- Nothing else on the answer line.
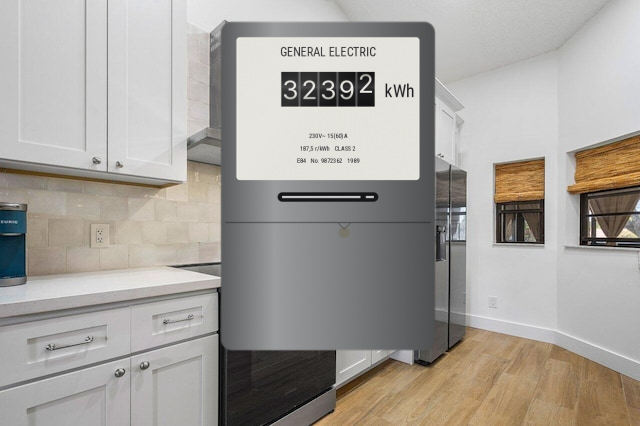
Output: kWh 32392
